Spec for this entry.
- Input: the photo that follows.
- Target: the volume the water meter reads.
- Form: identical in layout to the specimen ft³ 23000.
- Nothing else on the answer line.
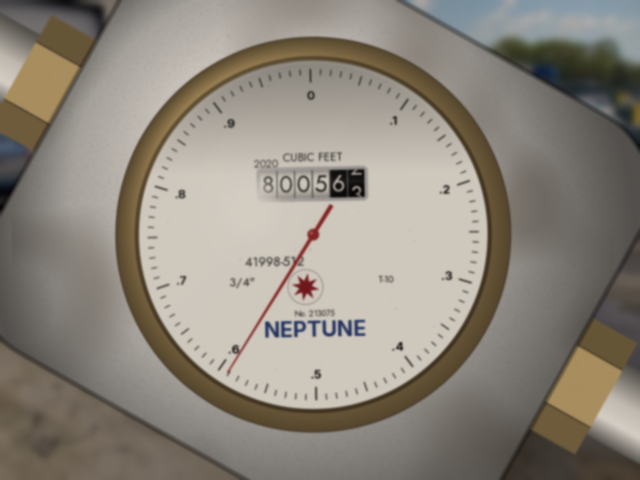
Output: ft³ 800562.59
